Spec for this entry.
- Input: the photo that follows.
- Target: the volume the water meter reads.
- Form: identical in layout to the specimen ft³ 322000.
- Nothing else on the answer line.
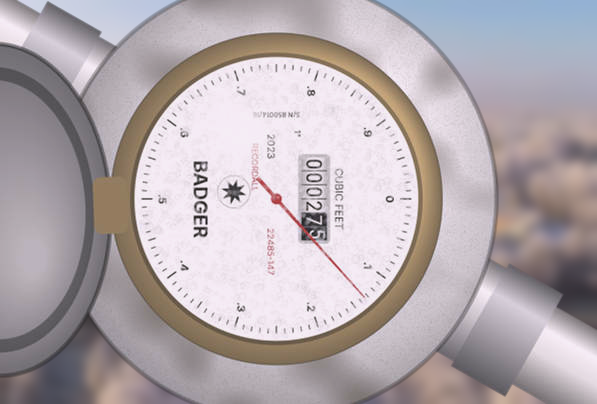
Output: ft³ 275.13
